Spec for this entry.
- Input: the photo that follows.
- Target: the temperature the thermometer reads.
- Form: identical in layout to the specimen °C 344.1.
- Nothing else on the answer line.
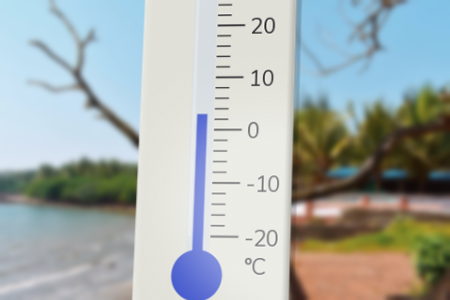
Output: °C 3
